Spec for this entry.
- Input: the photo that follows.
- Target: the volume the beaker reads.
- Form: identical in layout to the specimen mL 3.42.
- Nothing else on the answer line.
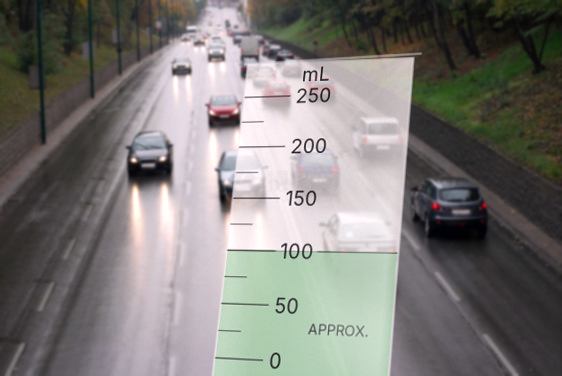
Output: mL 100
